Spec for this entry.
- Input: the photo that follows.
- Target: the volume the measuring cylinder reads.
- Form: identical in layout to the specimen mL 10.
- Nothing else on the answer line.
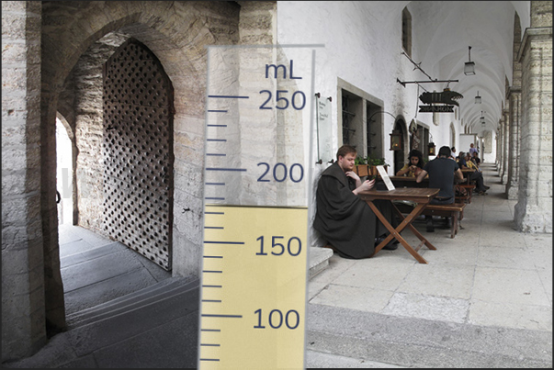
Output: mL 175
